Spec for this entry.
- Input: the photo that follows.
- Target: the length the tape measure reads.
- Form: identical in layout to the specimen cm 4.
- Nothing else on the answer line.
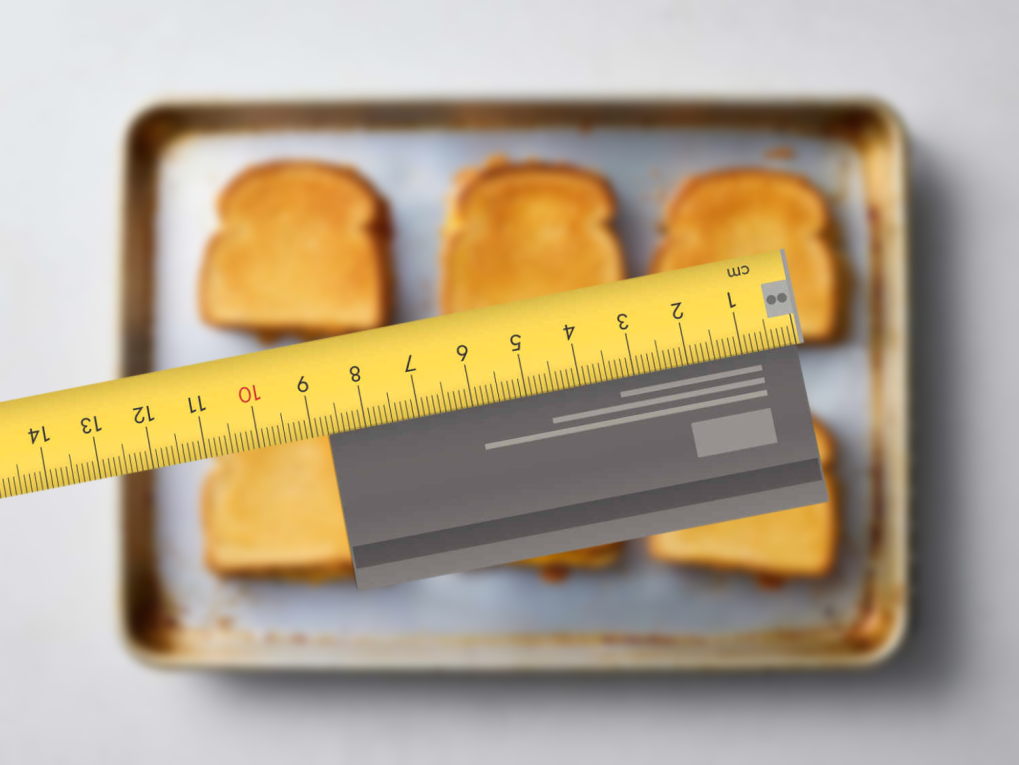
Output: cm 8.7
